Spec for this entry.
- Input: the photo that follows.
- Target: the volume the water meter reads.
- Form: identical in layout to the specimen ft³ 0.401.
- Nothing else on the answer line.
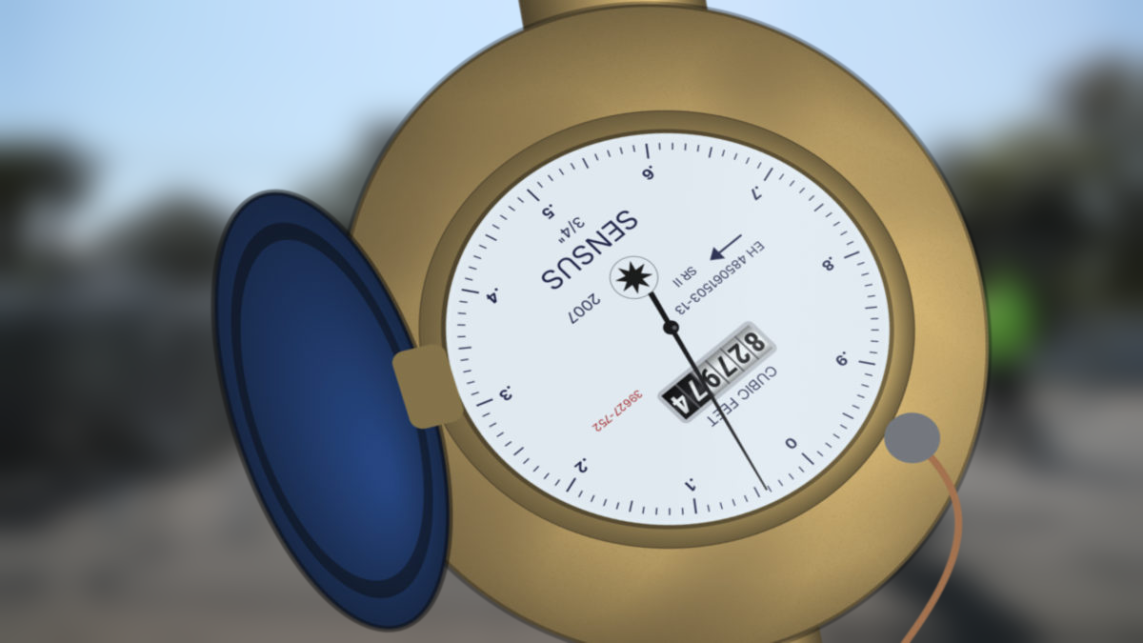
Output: ft³ 827974.04
